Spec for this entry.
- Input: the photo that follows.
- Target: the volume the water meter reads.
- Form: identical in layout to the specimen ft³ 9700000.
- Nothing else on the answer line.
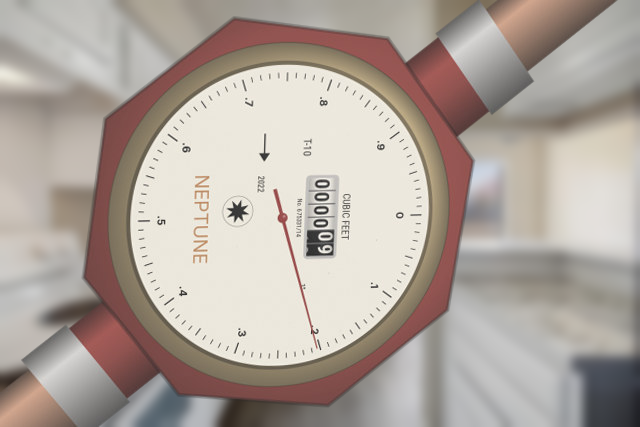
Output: ft³ 9.20
